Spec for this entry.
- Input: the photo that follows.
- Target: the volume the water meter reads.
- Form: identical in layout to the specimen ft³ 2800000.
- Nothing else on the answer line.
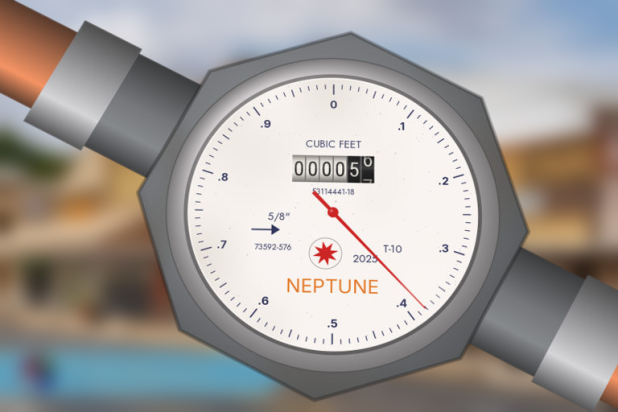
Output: ft³ 56.38
